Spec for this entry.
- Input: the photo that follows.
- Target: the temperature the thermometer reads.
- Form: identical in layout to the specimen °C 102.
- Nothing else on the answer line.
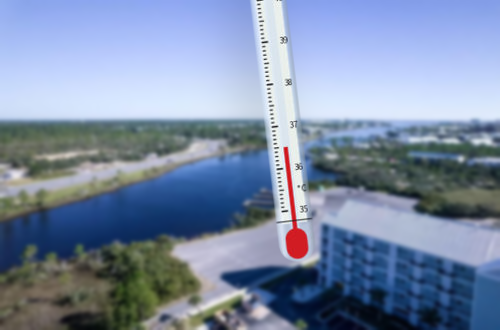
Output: °C 36.5
